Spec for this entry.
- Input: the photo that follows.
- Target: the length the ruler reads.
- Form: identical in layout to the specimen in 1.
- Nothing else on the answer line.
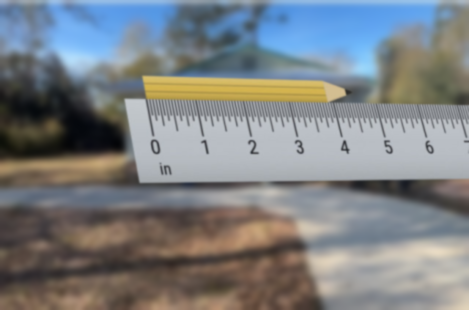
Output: in 4.5
